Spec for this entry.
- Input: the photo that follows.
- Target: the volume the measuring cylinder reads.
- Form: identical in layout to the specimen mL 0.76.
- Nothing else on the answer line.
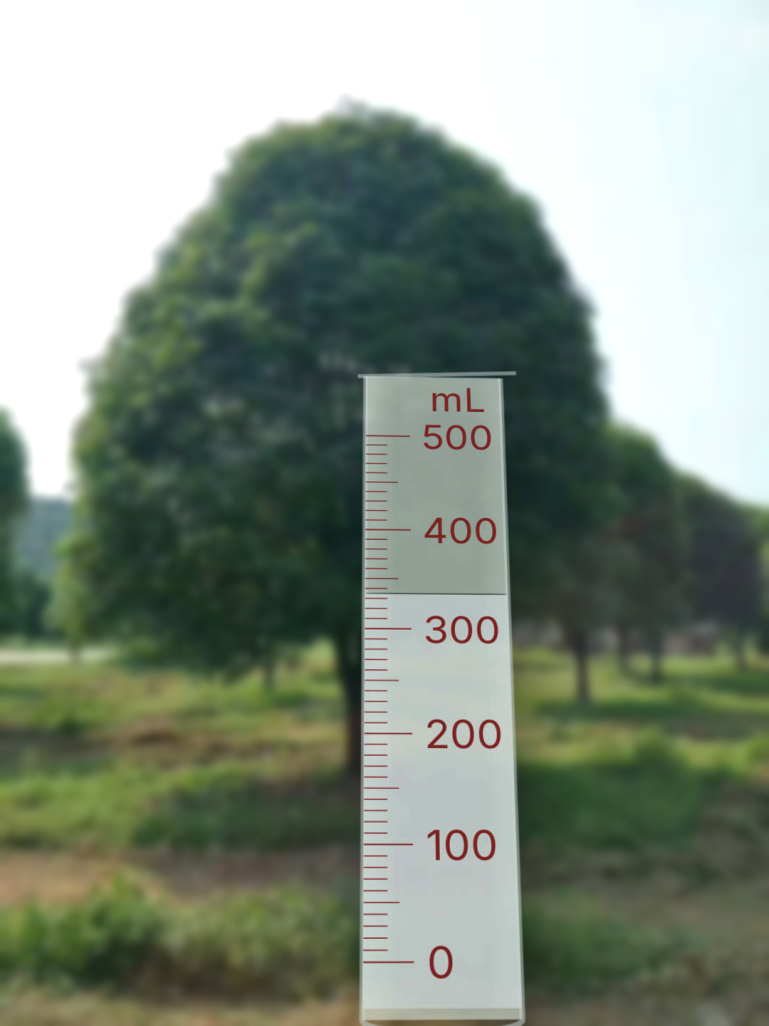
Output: mL 335
